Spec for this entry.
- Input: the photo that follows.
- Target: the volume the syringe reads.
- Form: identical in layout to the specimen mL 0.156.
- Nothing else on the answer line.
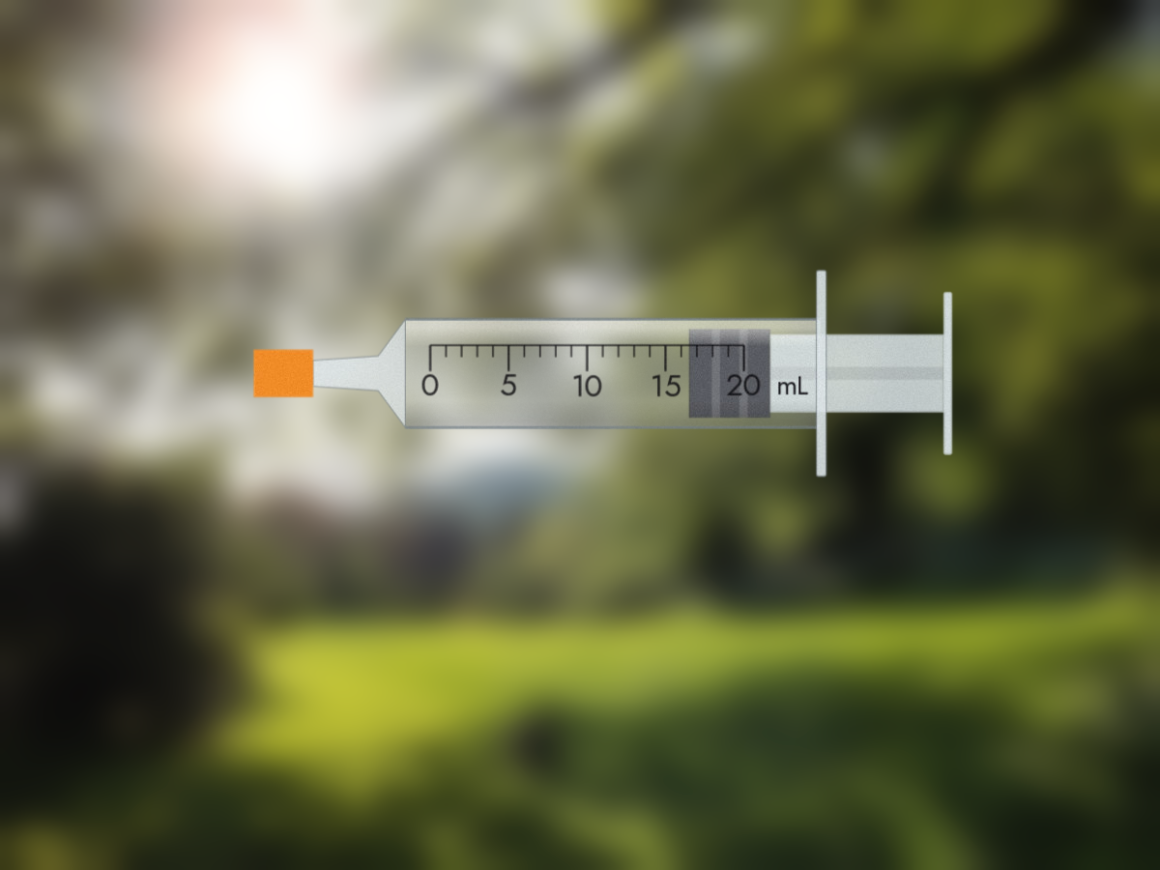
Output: mL 16.5
